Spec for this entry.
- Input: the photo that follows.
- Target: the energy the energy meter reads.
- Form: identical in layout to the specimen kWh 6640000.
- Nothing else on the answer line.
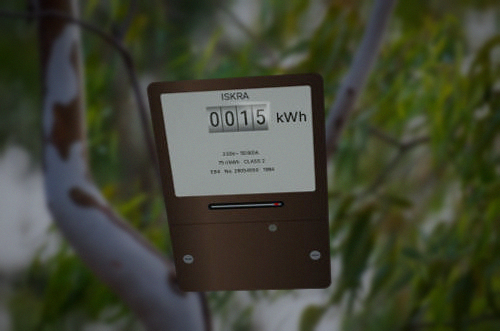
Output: kWh 15
